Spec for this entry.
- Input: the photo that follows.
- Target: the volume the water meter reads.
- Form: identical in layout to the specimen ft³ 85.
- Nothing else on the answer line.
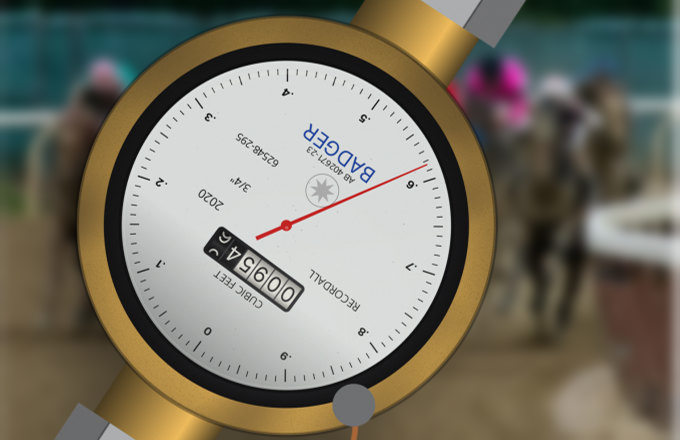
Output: ft³ 9545.58
